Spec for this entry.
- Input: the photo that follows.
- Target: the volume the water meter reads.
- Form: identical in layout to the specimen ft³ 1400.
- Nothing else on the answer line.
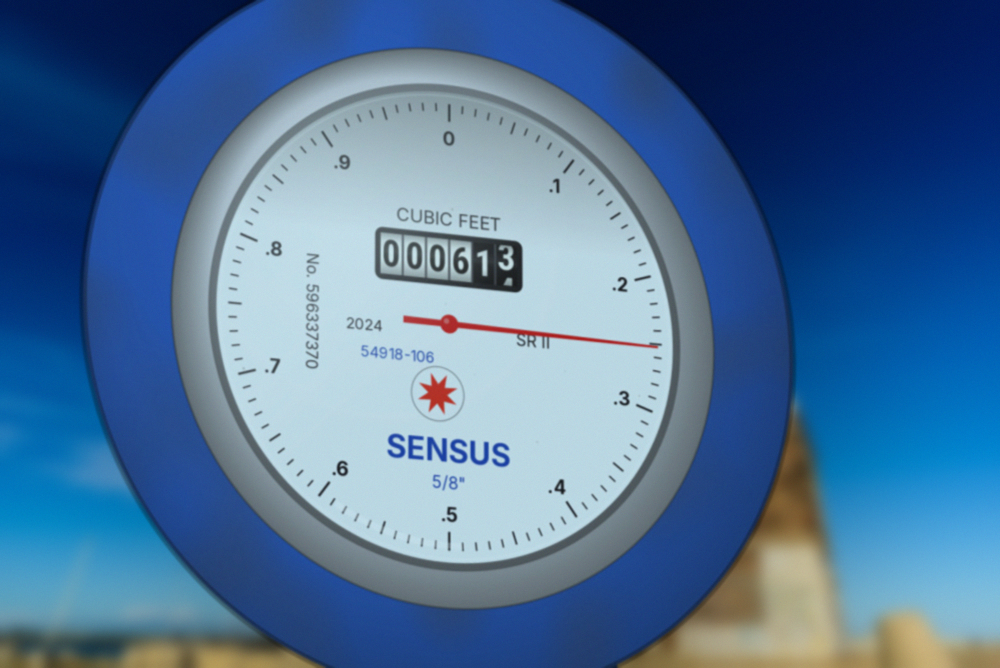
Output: ft³ 613.25
